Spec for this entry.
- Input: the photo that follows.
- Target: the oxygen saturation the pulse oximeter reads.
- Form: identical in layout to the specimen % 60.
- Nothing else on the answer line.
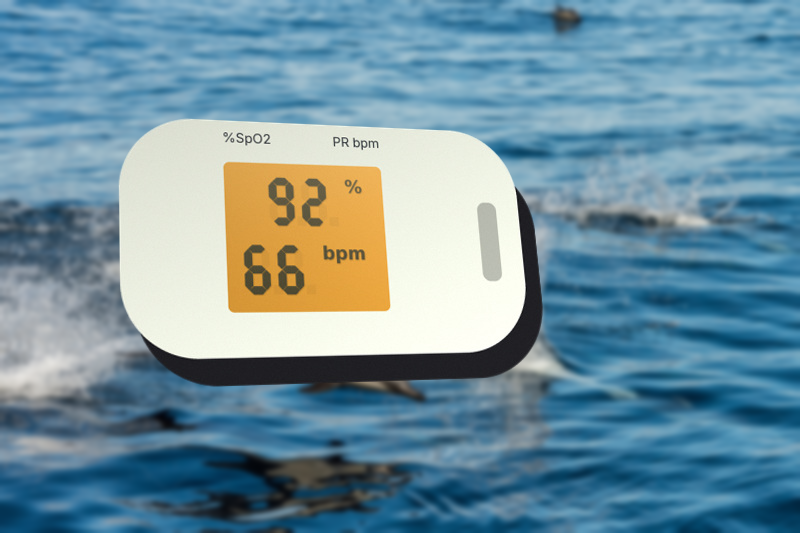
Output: % 92
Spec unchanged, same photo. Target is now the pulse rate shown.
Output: bpm 66
